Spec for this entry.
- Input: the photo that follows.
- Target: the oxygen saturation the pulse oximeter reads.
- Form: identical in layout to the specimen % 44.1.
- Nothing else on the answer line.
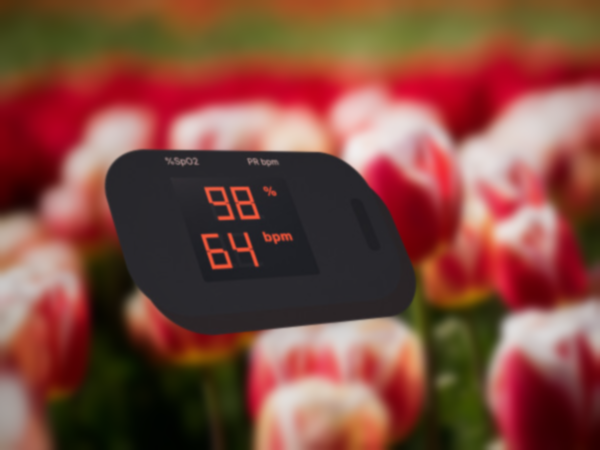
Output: % 98
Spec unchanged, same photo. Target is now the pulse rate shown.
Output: bpm 64
